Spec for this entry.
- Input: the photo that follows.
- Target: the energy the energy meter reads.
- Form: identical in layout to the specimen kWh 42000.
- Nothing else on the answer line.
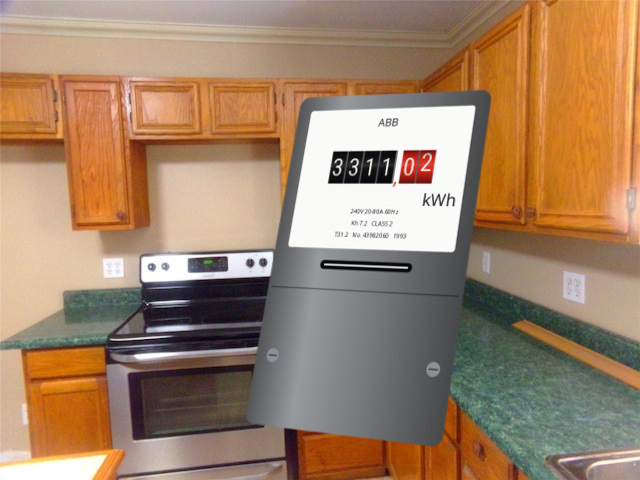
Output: kWh 3311.02
